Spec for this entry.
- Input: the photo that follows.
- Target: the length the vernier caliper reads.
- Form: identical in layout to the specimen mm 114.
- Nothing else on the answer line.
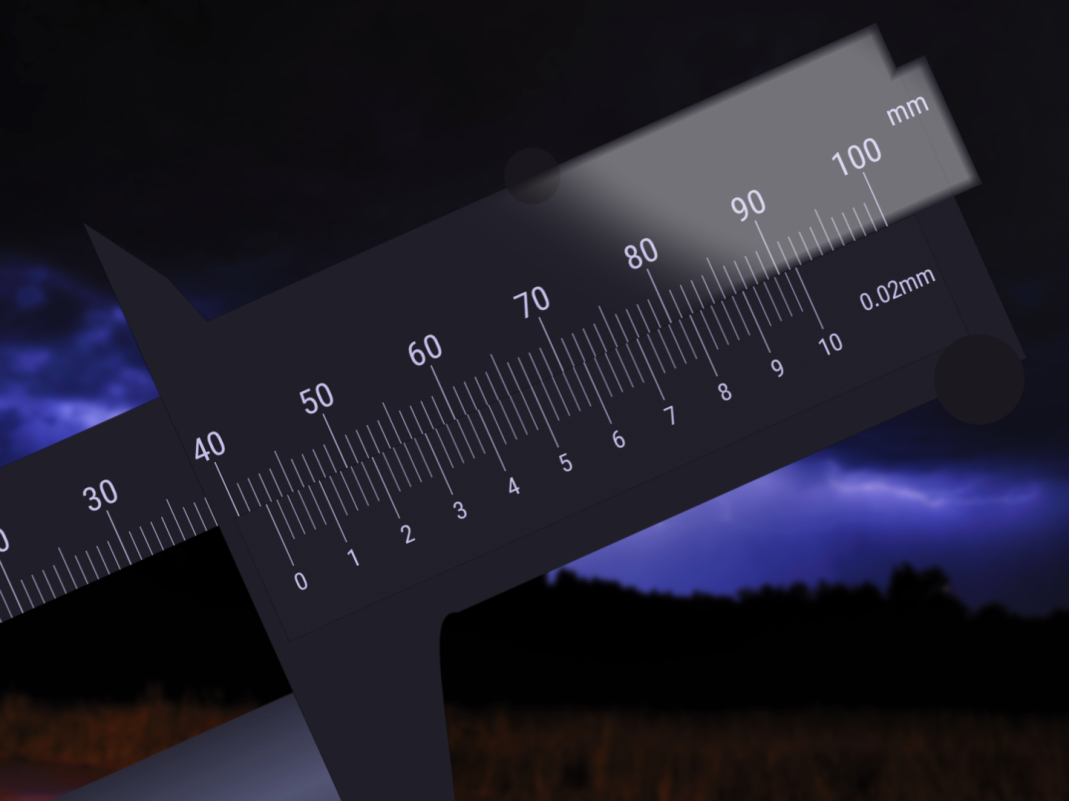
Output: mm 42.5
